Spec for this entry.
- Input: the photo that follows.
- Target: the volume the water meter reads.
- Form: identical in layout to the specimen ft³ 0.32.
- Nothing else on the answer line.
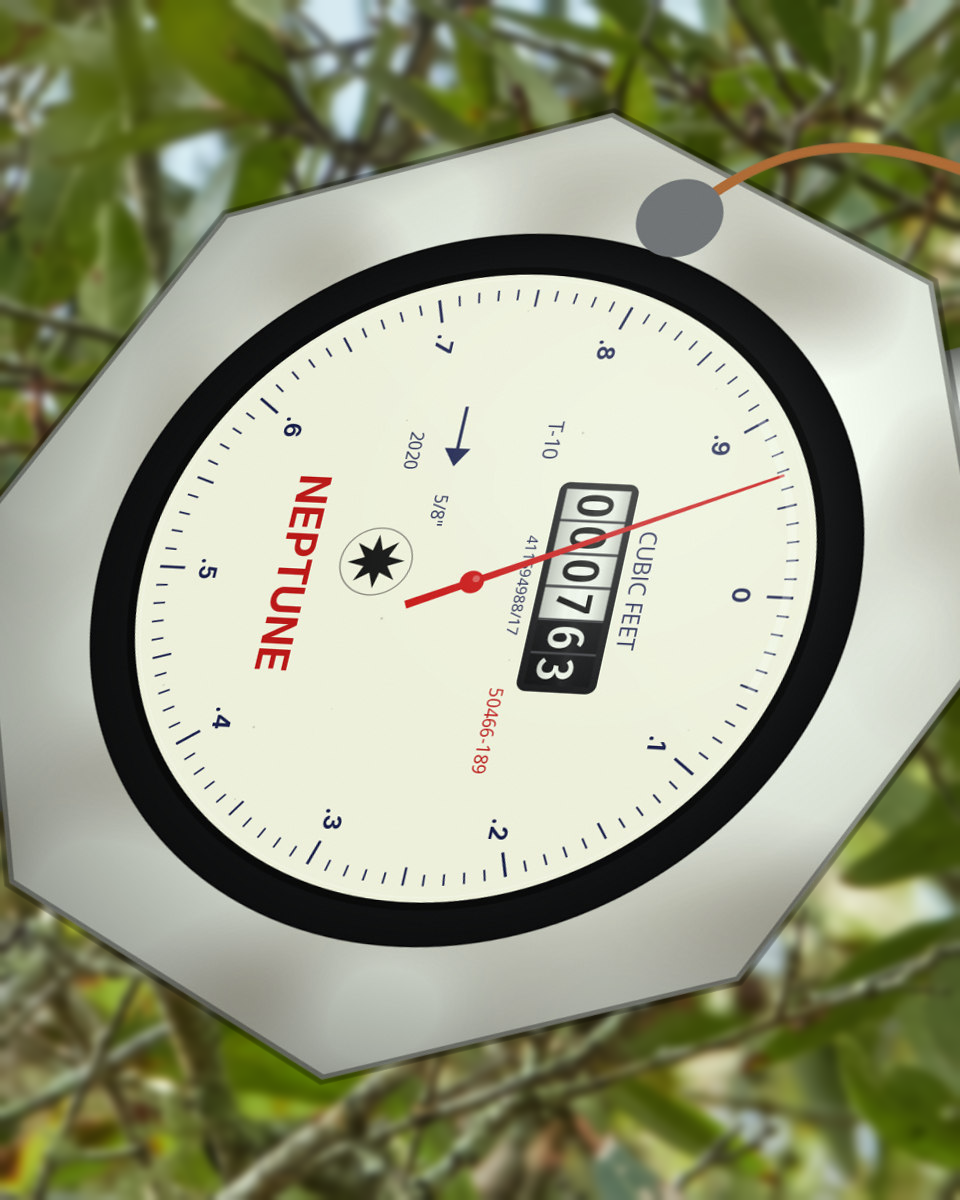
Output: ft³ 762.93
